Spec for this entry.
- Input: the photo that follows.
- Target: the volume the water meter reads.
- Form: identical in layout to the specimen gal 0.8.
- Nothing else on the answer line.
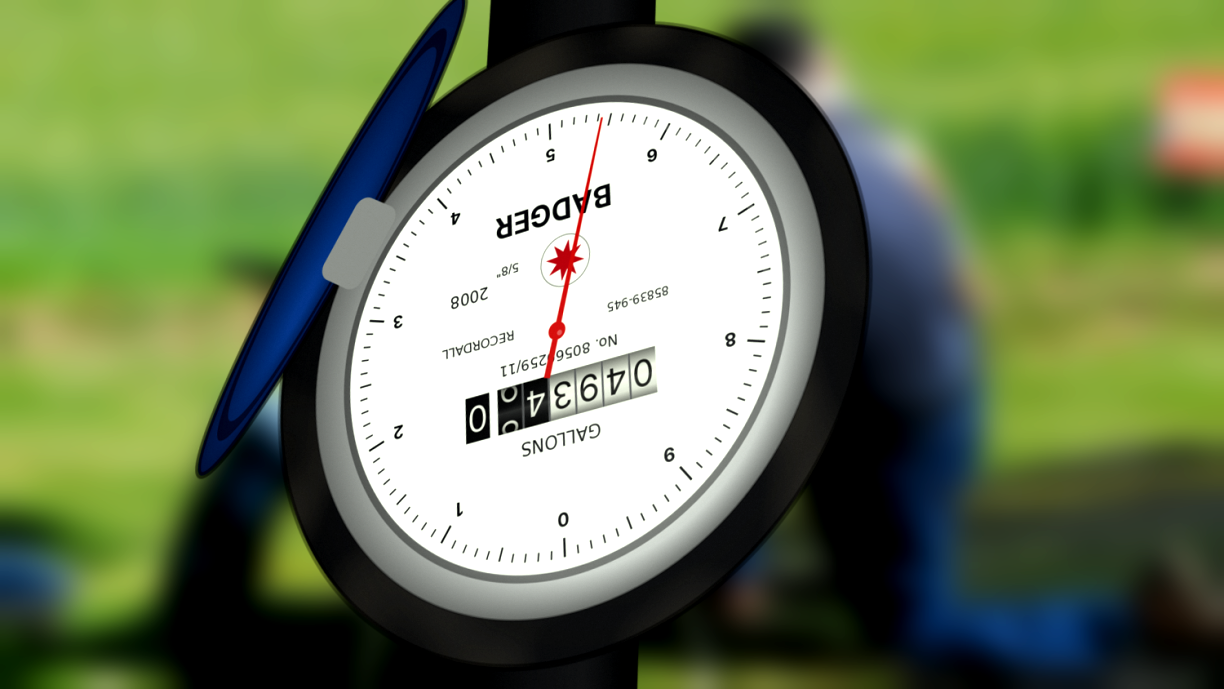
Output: gal 493485.4
